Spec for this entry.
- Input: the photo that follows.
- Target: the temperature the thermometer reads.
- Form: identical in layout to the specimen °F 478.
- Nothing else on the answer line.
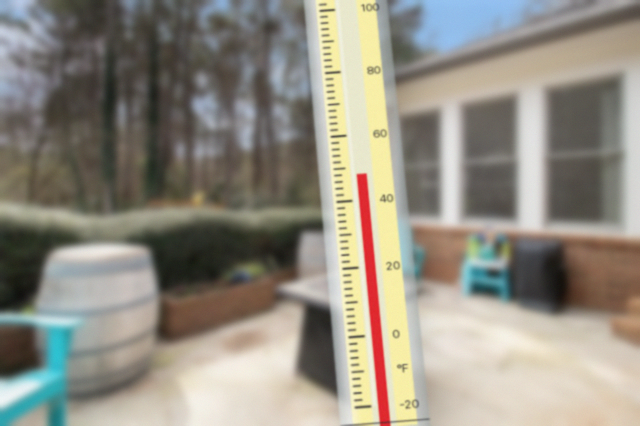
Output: °F 48
